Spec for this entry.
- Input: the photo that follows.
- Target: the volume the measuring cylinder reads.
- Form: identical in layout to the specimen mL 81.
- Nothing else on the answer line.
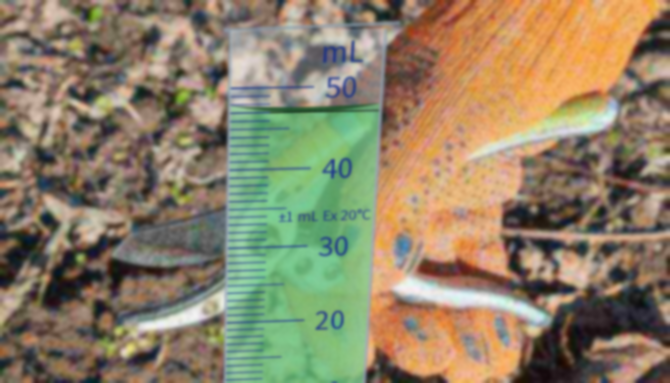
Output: mL 47
